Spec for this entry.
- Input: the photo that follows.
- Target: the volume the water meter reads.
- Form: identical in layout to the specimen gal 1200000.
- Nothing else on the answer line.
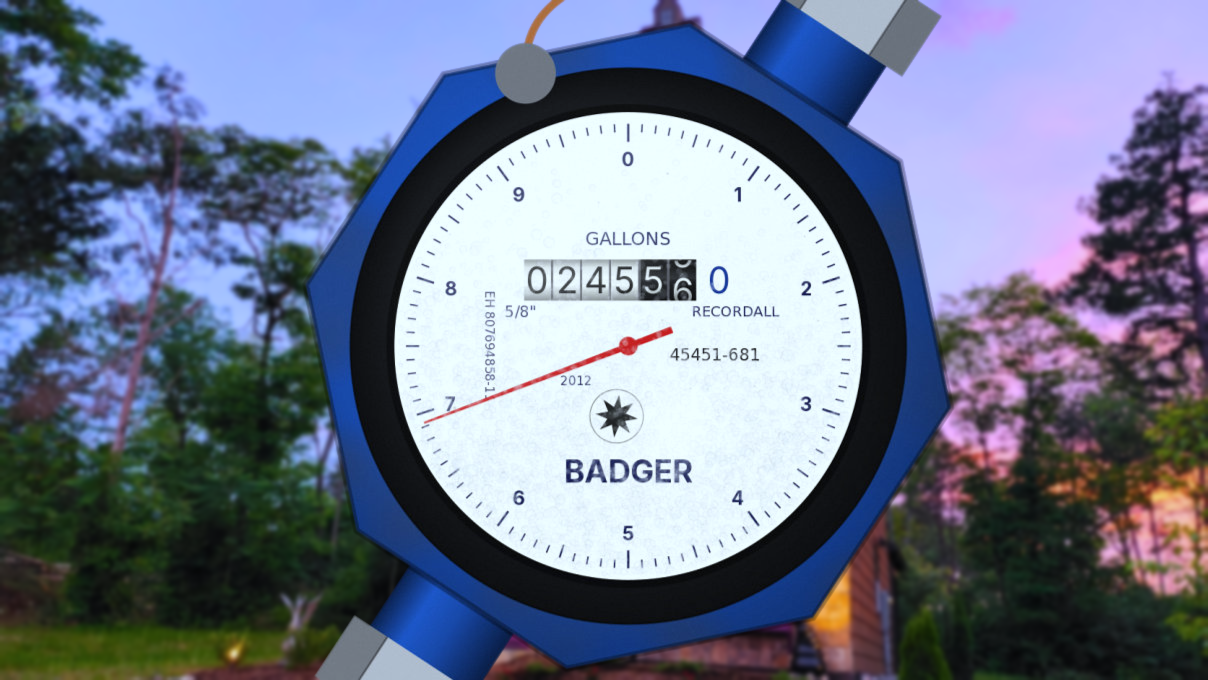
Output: gal 245556.9
